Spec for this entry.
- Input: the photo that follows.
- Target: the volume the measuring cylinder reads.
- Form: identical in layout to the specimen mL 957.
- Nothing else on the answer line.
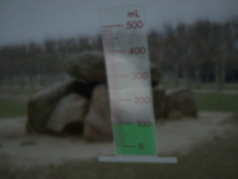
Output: mL 100
